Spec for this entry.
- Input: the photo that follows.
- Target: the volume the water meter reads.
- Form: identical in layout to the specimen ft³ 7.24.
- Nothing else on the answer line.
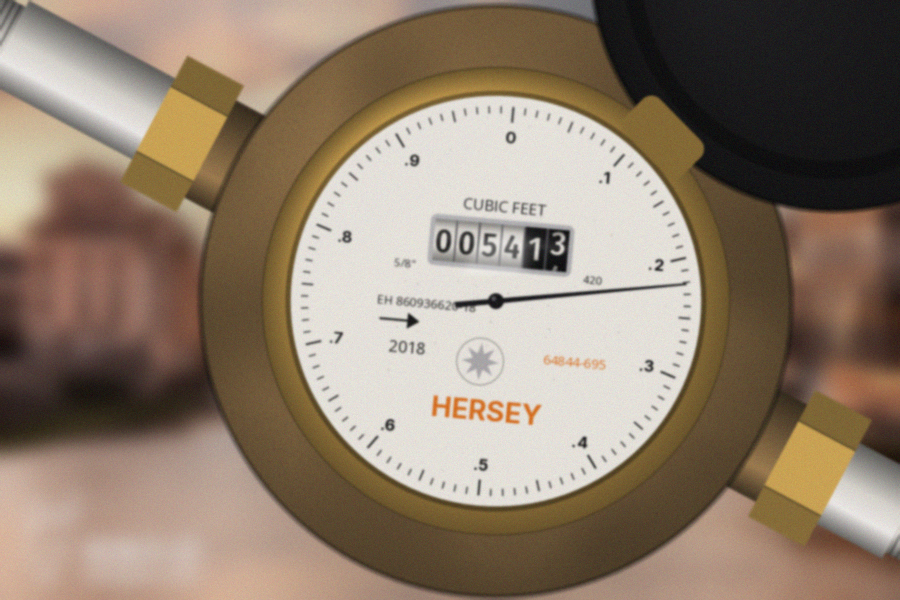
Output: ft³ 5413.22
